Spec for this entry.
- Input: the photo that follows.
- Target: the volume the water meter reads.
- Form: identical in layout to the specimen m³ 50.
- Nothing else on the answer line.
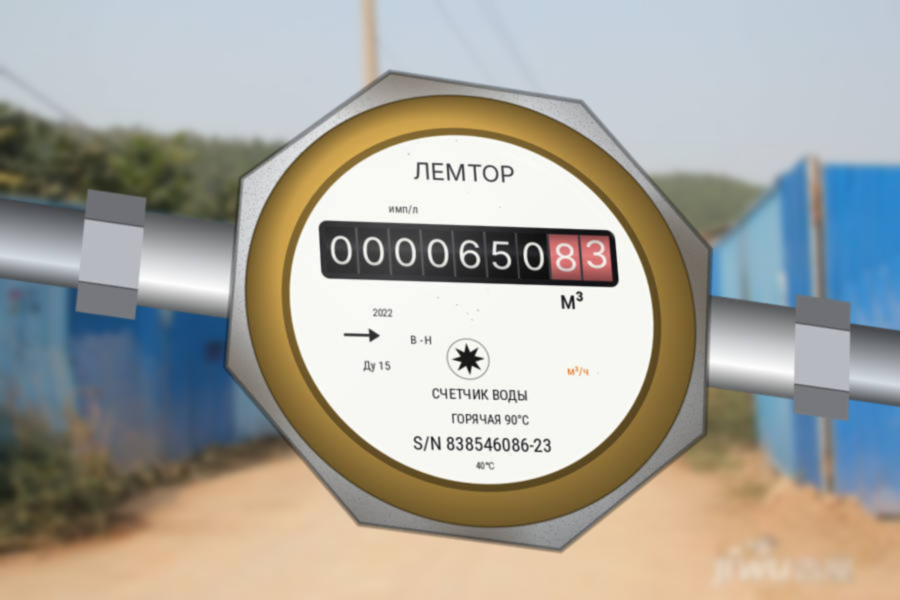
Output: m³ 650.83
